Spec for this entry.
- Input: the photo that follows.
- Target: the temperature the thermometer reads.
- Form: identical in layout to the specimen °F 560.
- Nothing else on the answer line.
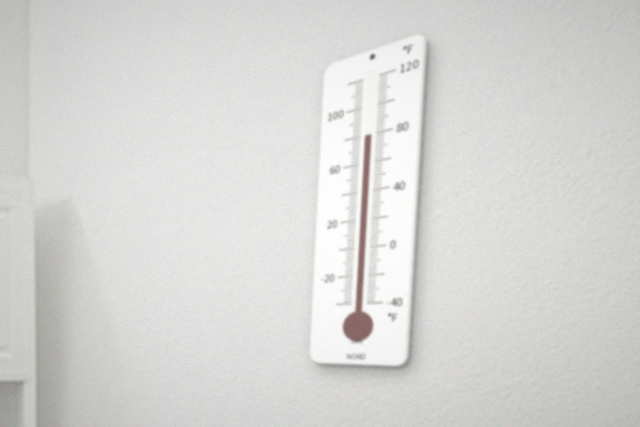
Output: °F 80
